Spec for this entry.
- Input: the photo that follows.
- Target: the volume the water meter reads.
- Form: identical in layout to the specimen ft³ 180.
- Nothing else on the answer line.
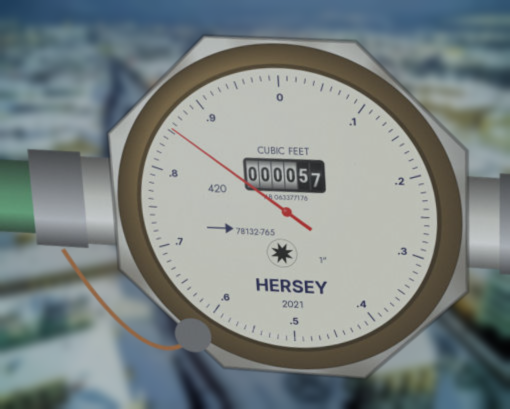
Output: ft³ 56.85
